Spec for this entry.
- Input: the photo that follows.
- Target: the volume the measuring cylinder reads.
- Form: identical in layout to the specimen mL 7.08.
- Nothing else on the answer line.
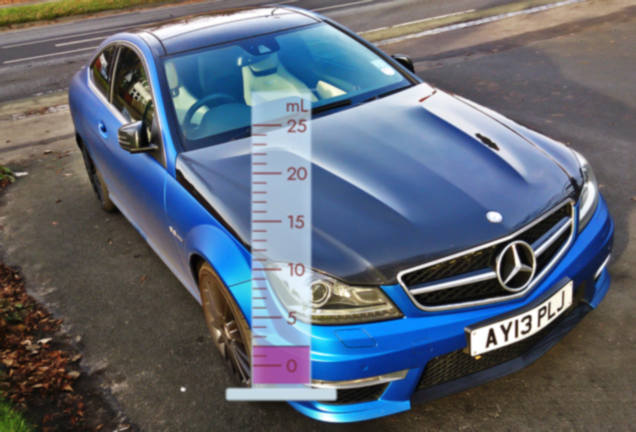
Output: mL 2
